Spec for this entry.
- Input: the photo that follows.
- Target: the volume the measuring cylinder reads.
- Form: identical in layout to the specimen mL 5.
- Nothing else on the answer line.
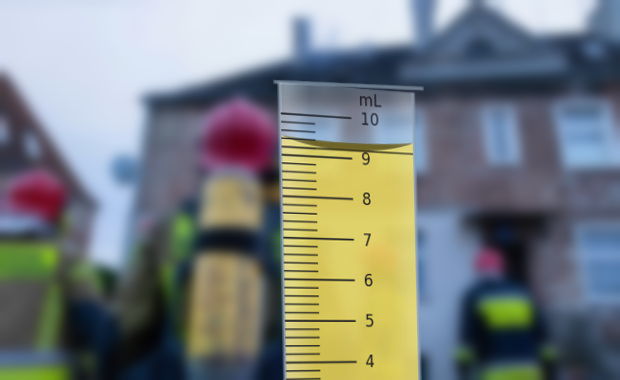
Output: mL 9.2
